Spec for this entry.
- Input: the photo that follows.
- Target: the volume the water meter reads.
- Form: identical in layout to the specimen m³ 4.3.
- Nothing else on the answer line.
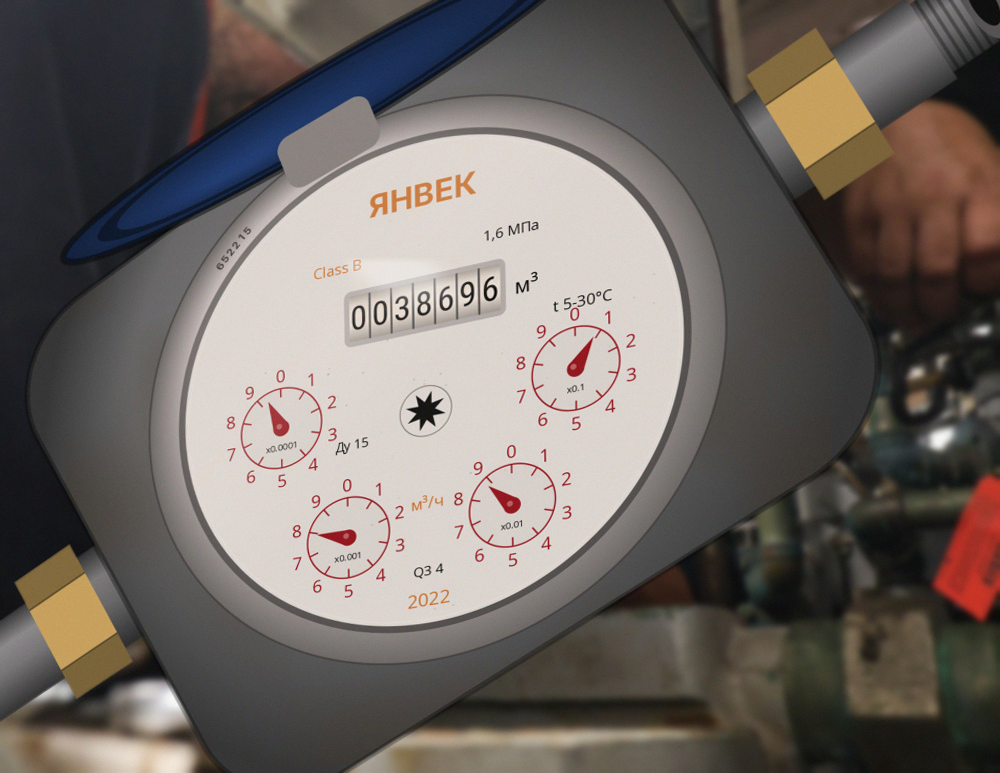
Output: m³ 38696.0879
